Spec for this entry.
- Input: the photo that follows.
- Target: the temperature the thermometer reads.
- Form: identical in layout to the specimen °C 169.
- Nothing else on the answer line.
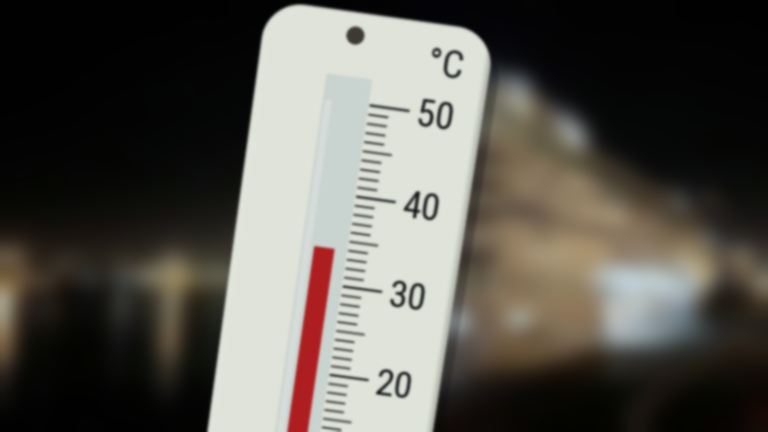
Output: °C 34
